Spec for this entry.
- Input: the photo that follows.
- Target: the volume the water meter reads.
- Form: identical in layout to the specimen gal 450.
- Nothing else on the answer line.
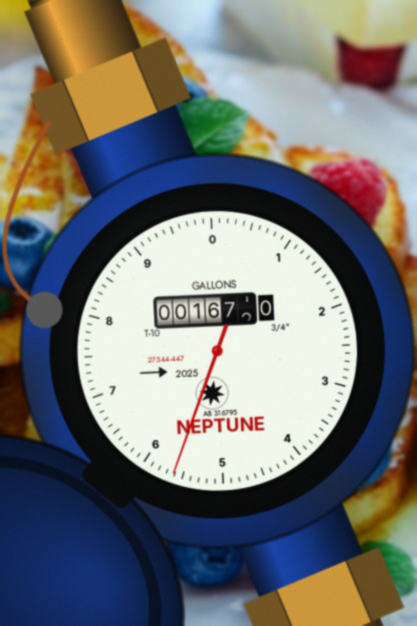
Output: gal 16715.6
